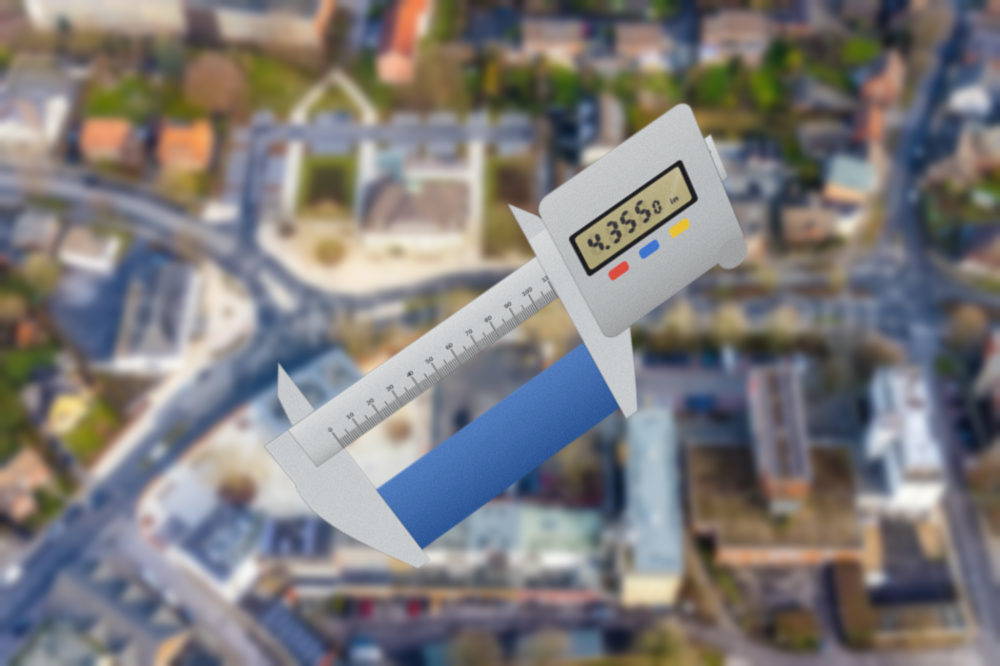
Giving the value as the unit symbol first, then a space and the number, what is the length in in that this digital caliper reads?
in 4.3550
